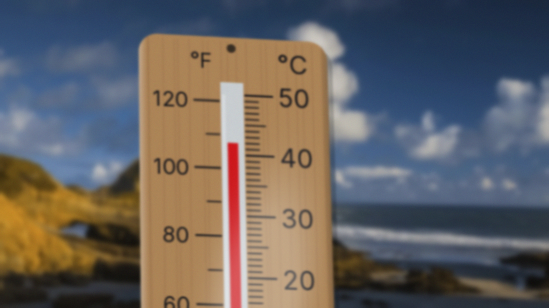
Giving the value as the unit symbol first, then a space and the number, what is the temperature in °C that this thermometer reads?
°C 42
